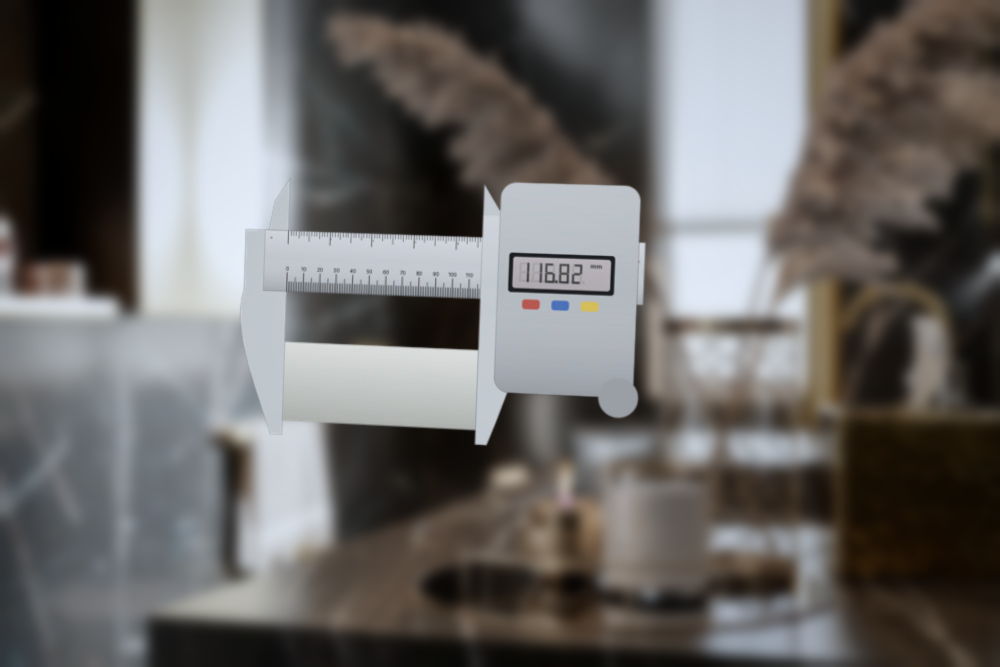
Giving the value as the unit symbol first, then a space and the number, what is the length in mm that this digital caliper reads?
mm 116.82
